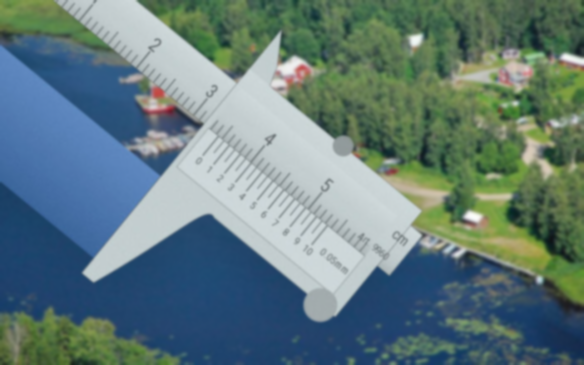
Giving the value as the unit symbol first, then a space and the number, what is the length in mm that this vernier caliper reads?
mm 34.4
